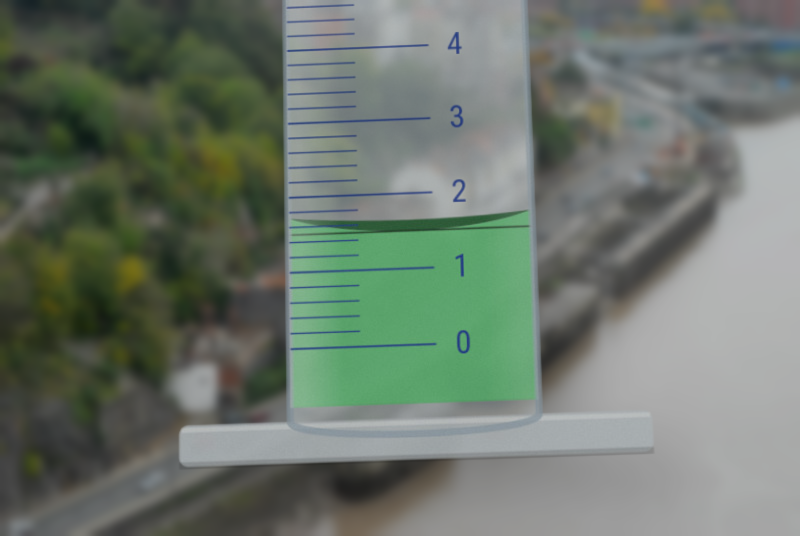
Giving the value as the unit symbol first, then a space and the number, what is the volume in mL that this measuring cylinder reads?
mL 1.5
